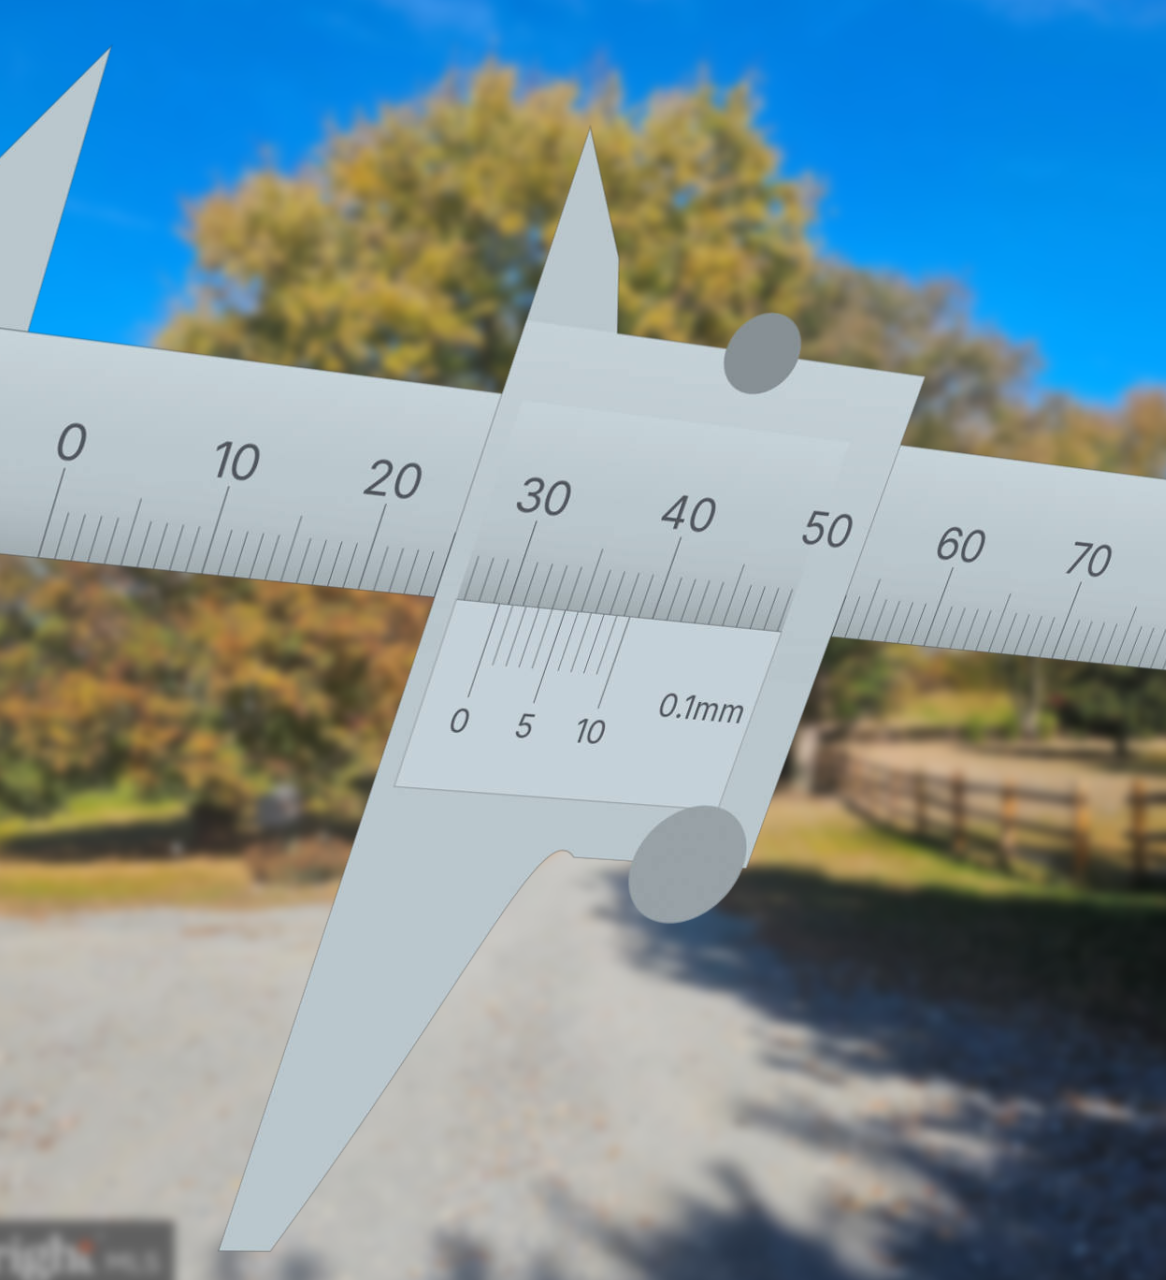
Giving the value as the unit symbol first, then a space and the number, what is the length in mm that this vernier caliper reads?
mm 29.4
